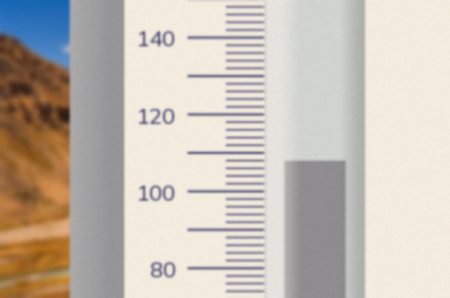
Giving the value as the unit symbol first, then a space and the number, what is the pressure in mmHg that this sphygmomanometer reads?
mmHg 108
